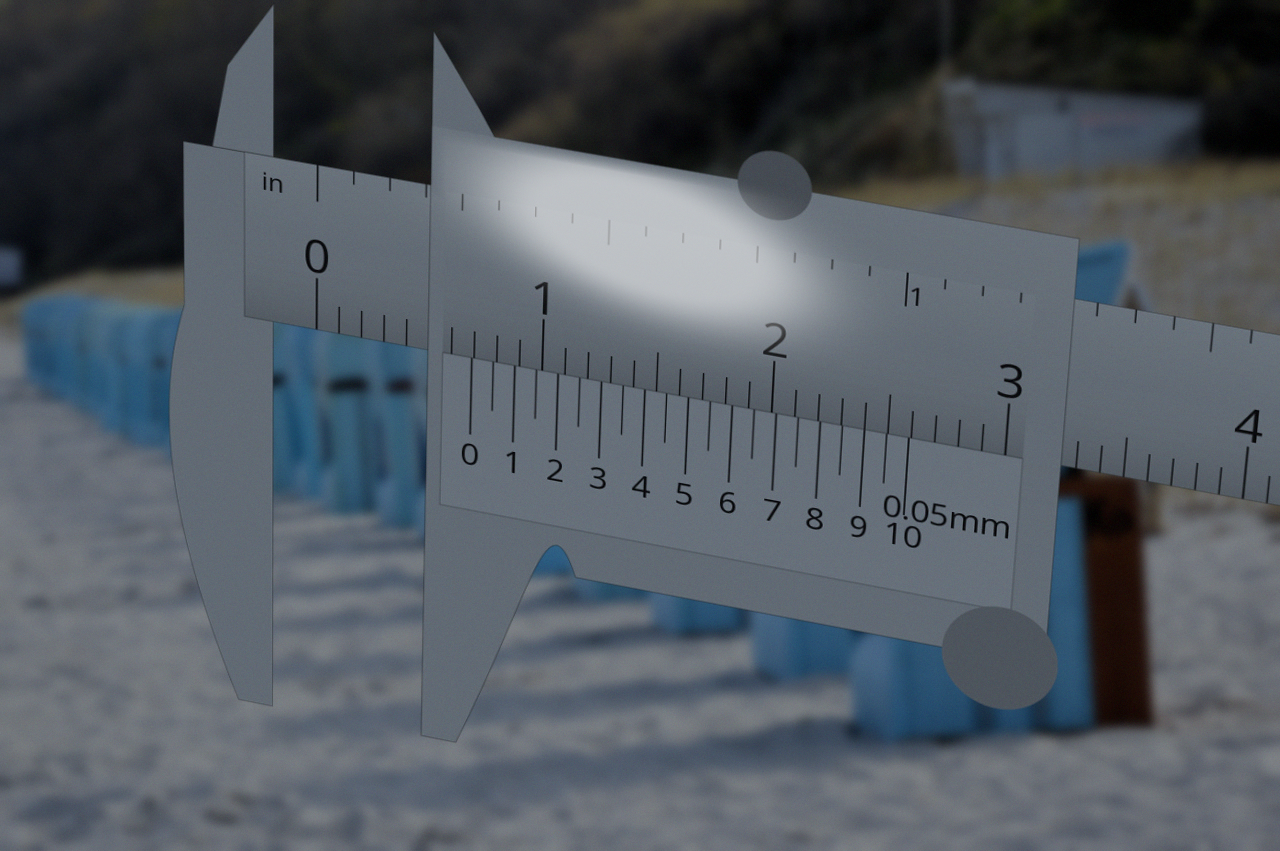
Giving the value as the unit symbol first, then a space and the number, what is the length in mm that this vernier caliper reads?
mm 6.90
